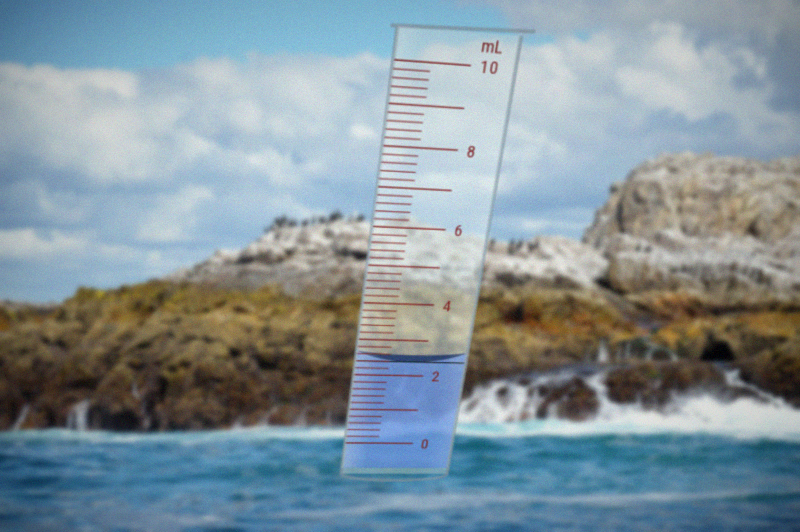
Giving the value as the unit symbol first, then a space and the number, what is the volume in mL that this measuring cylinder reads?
mL 2.4
